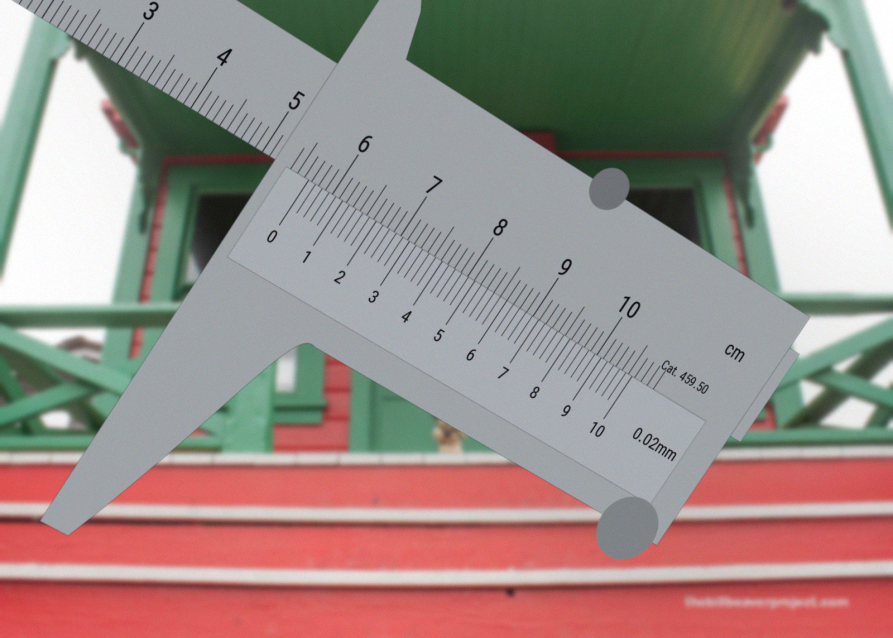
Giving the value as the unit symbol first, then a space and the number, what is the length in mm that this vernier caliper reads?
mm 56.6
